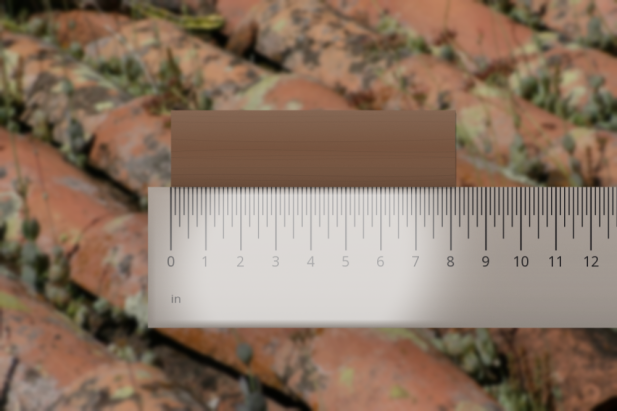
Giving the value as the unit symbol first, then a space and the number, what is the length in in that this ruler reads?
in 8.125
